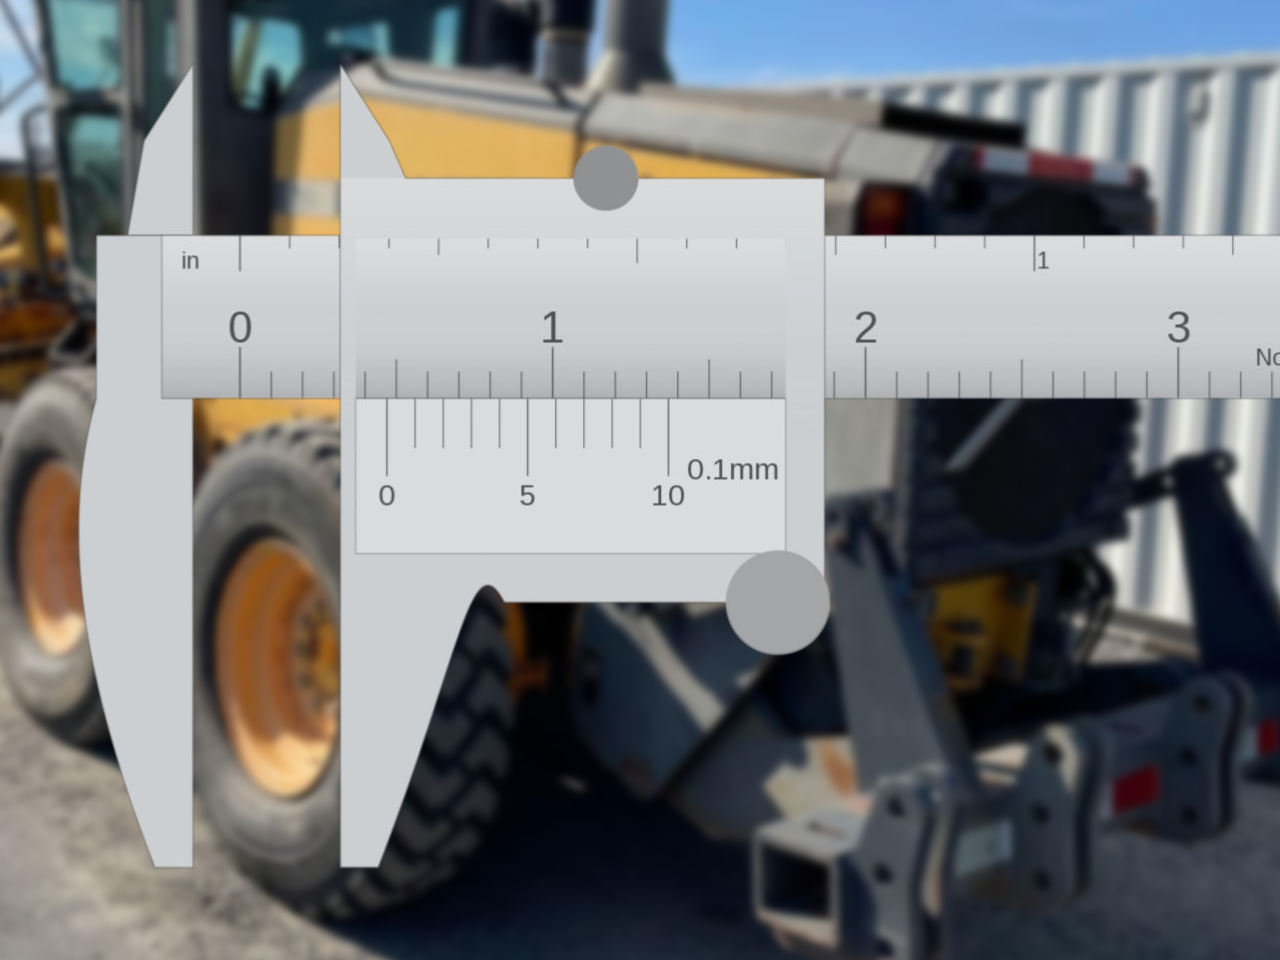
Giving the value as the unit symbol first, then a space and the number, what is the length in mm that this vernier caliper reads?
mm 4.7
